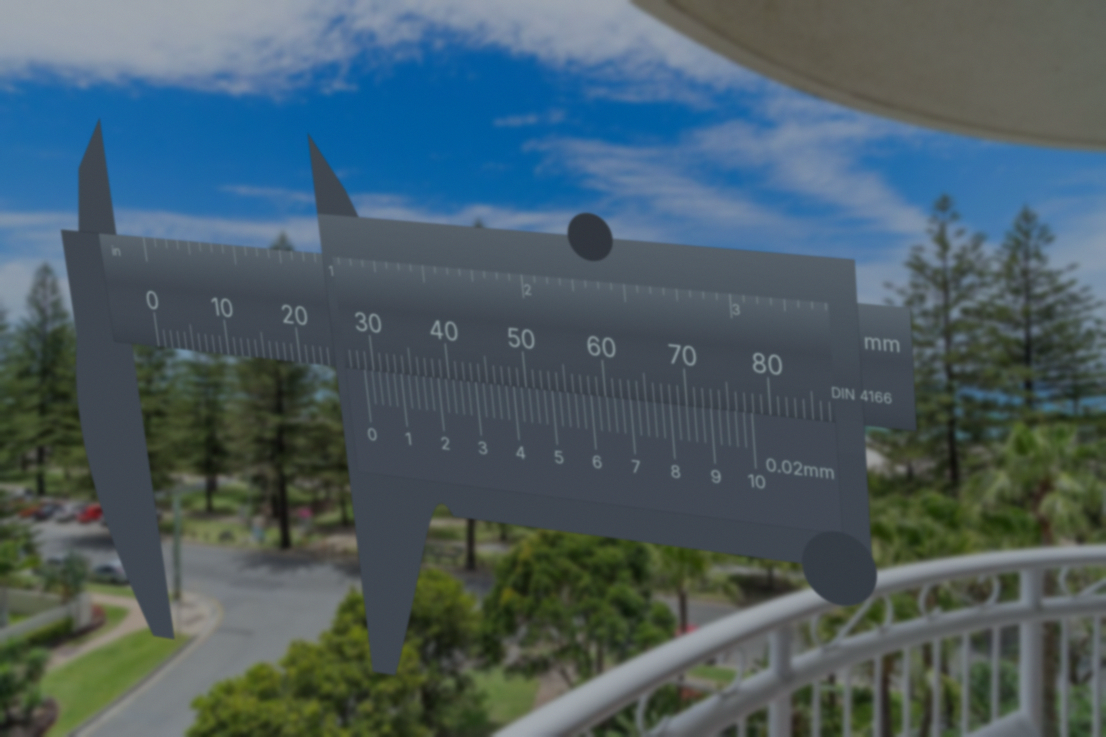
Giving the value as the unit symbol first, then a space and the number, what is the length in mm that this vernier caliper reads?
mm 28.8
